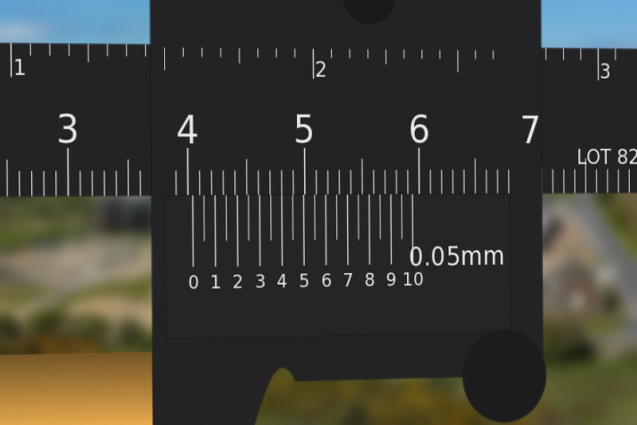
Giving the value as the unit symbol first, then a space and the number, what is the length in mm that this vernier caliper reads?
mm 40.4
